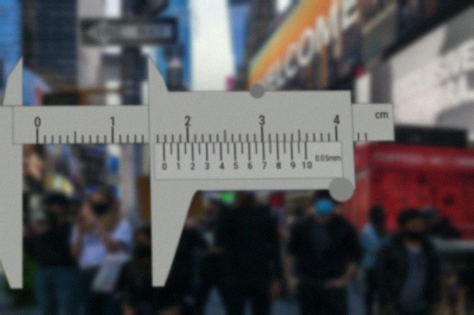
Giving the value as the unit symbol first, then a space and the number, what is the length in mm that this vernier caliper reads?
mm 16.8
